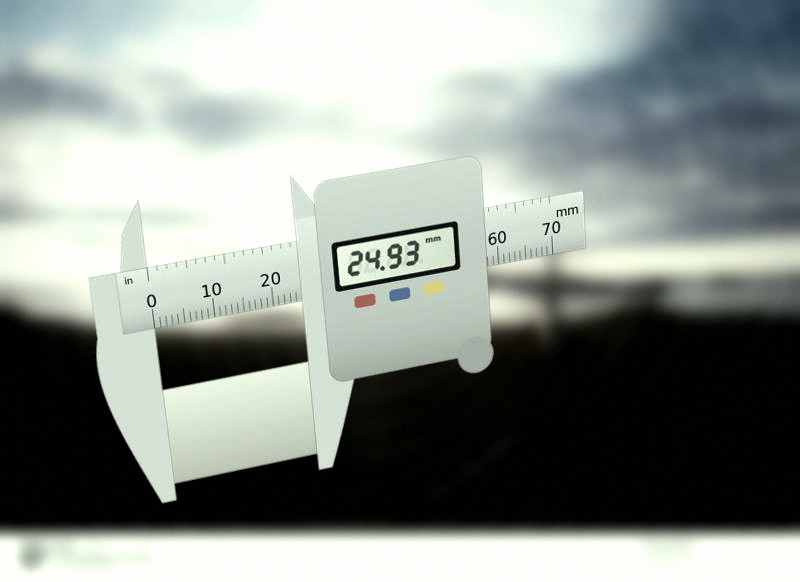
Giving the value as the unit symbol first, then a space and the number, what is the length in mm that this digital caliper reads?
mm 24.93
